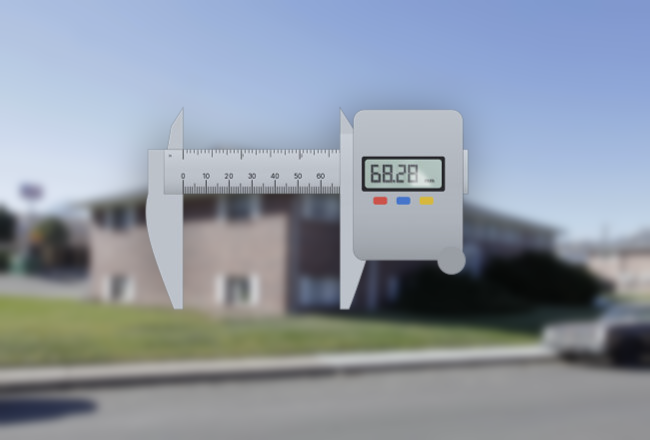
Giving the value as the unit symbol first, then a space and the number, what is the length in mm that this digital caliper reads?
mm 68.28
